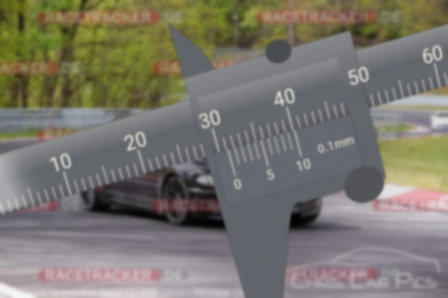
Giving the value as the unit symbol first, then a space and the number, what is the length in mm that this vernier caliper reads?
mm 31.2
